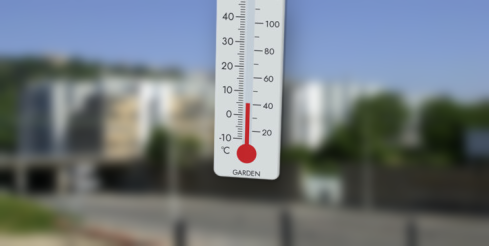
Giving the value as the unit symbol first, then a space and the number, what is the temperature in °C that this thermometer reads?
°C 5
